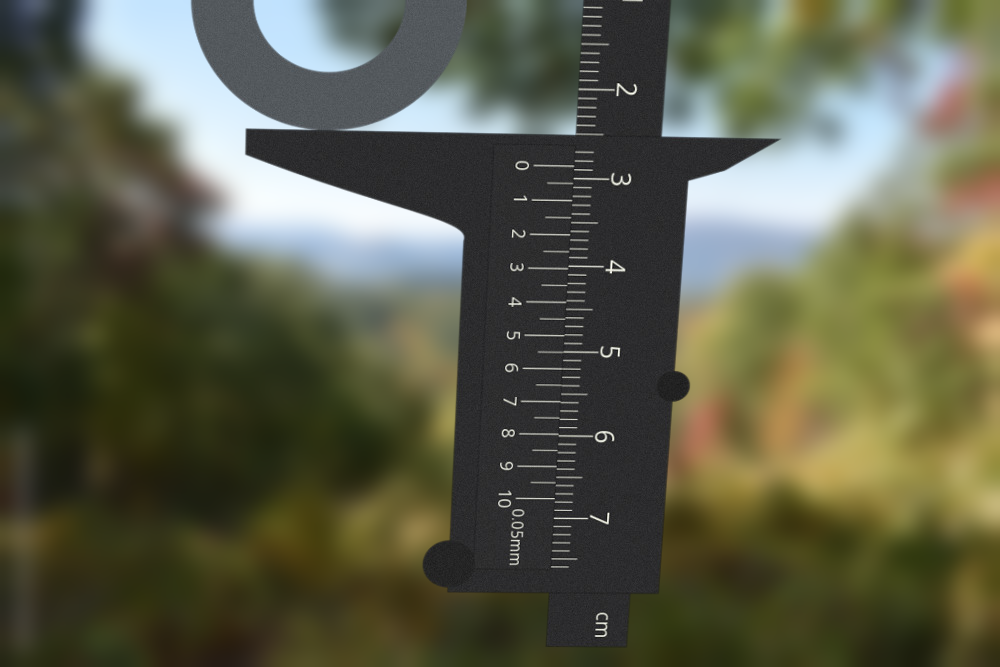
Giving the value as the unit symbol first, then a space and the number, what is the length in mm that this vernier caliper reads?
mm 28.6
